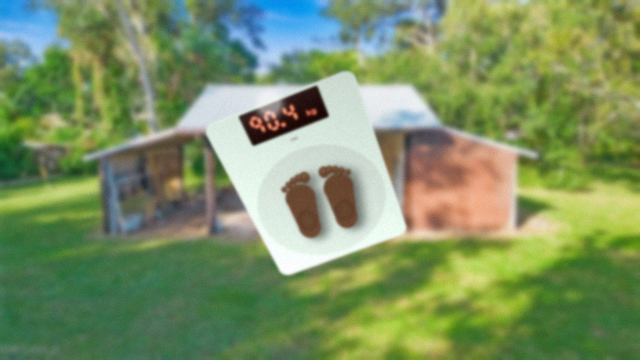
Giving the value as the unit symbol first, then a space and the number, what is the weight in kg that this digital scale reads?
kg 90.4
